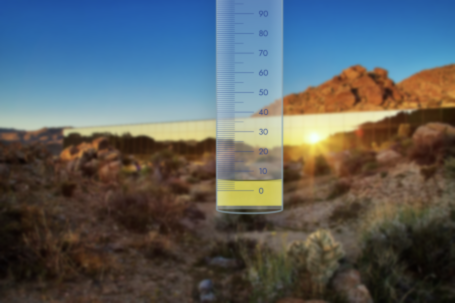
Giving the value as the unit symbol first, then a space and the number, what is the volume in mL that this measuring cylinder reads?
mL 5
